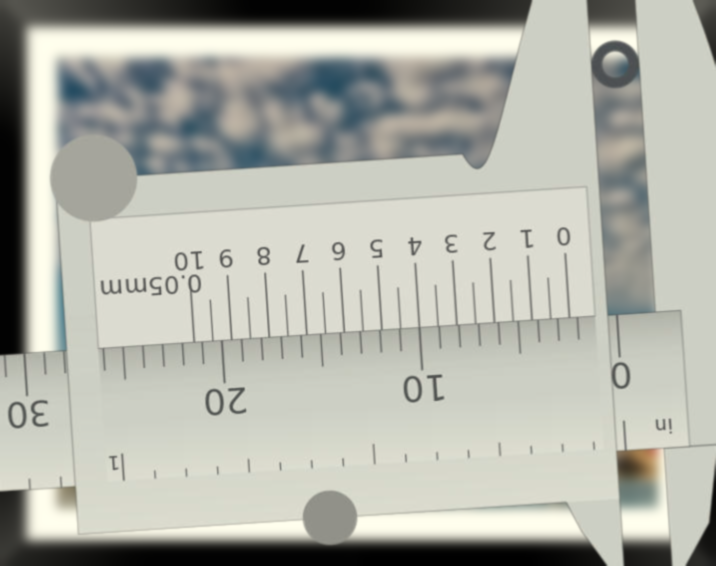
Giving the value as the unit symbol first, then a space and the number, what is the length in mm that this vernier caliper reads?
mm 2.4
